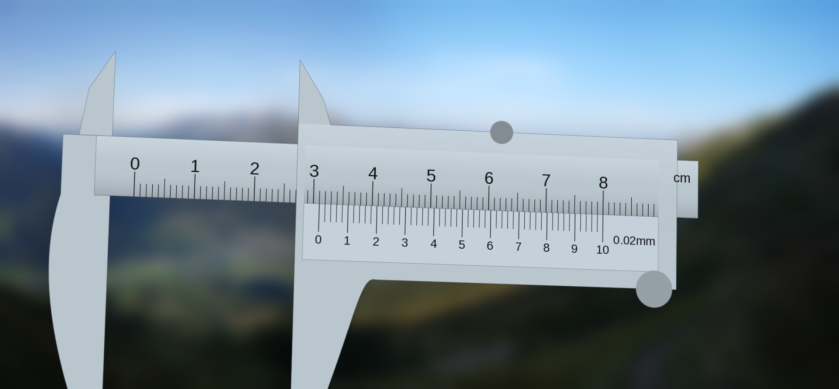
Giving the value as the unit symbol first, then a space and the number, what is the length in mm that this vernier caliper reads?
mm 31.0
